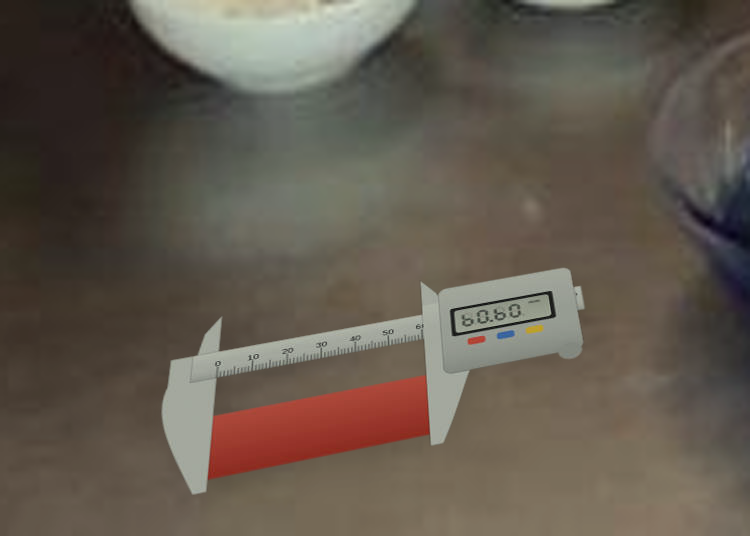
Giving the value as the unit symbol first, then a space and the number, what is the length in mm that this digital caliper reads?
mm 60.60
